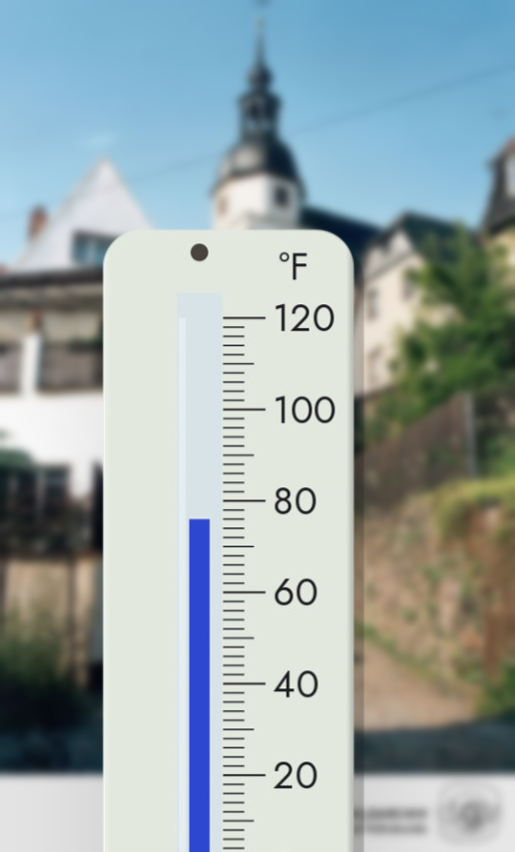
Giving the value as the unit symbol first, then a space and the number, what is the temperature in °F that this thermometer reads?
°F 76
